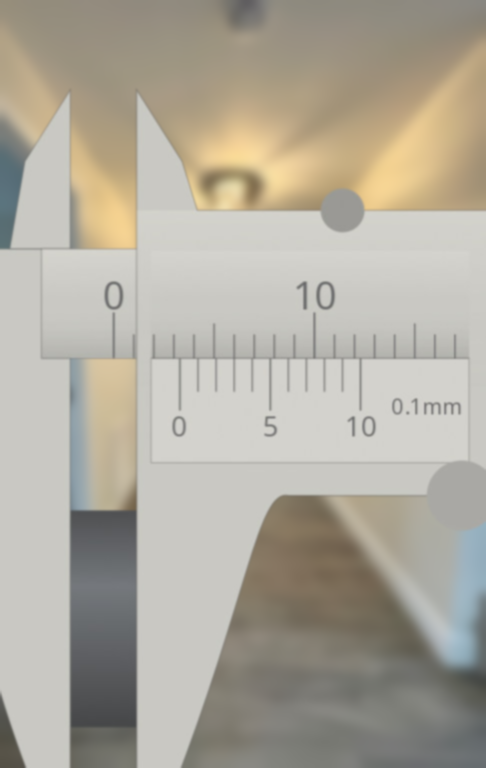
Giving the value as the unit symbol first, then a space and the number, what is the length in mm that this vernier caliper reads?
mm 3.3
